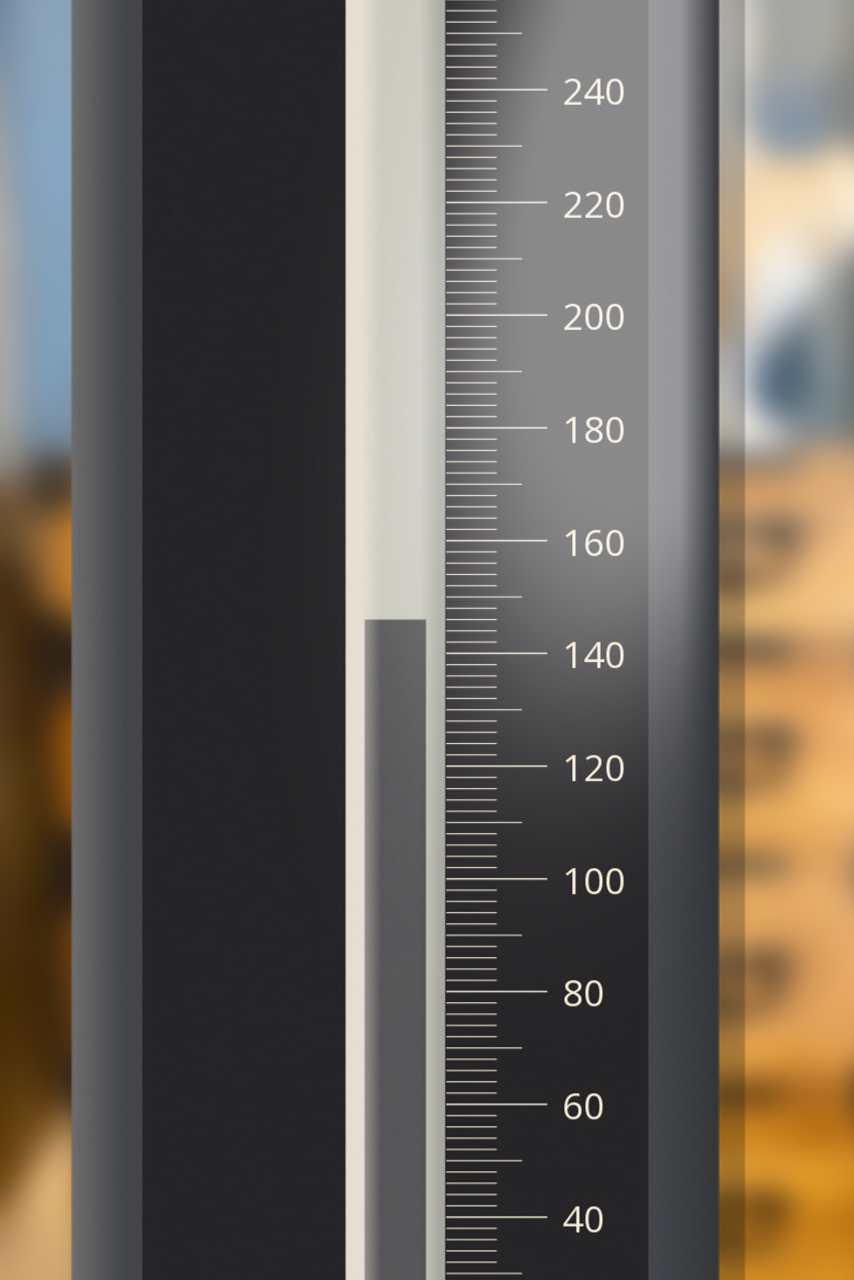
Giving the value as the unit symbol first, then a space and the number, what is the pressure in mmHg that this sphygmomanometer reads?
mmHg 146
